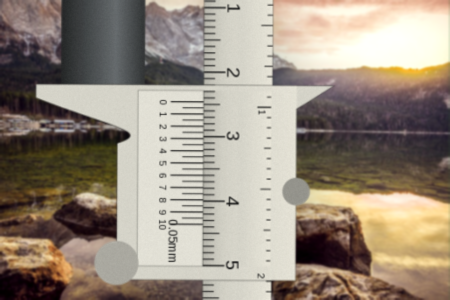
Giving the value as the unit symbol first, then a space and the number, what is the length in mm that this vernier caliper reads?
mm 24.6
